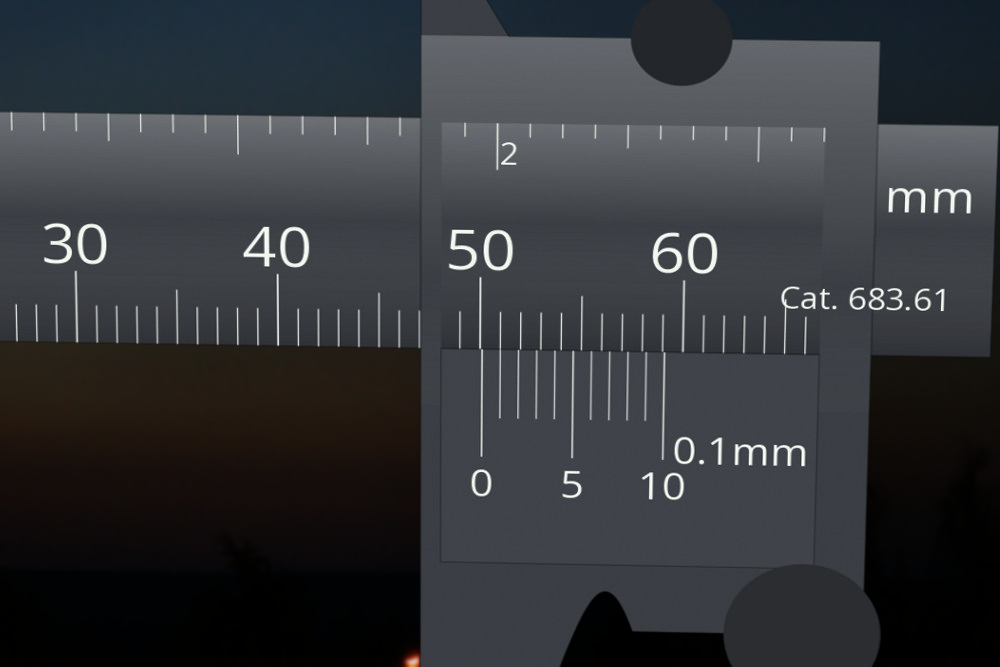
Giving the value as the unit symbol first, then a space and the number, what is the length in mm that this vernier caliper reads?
mm 50.1
